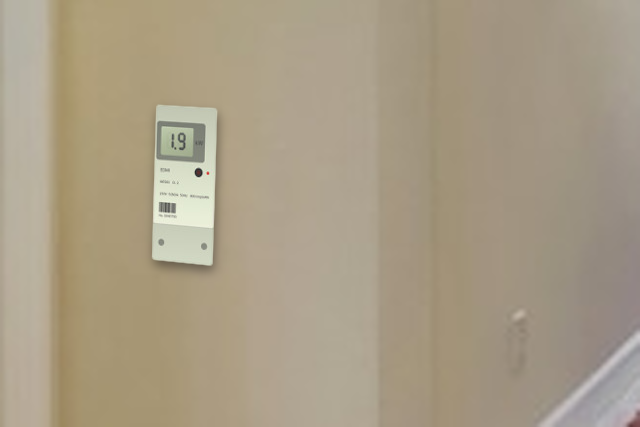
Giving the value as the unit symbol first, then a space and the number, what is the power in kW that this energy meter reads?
kW 1.9
